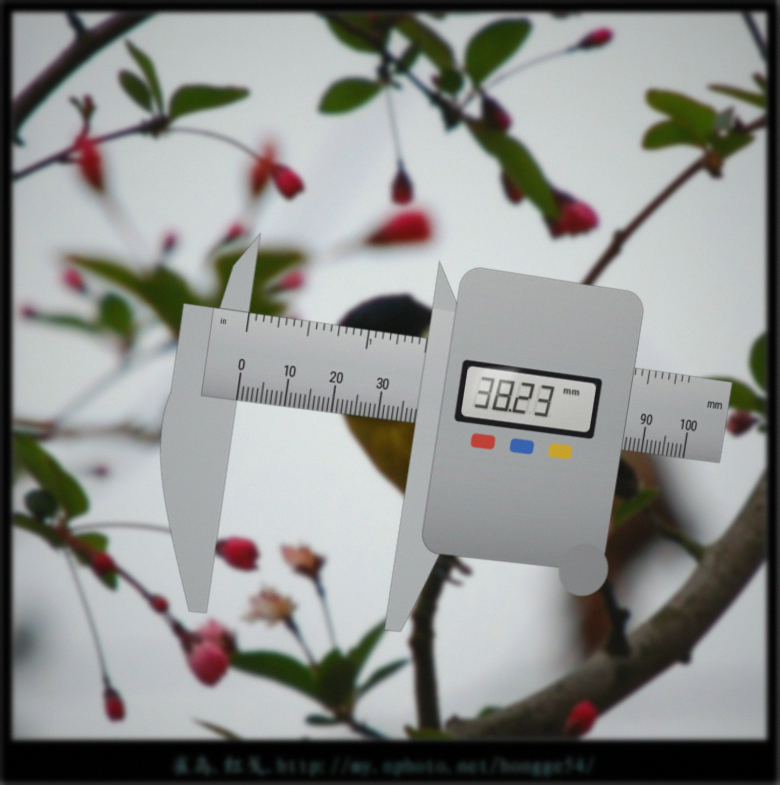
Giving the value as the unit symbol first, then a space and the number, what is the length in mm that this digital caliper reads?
mm 38.23
